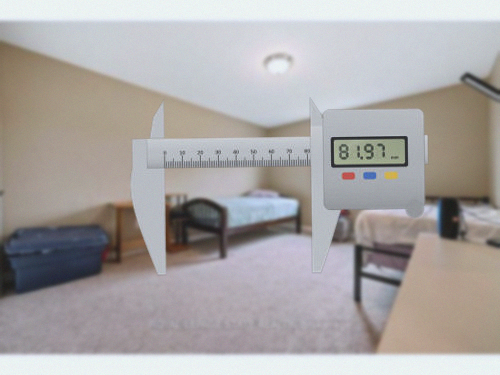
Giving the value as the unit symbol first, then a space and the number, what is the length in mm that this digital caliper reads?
mm 81.97
